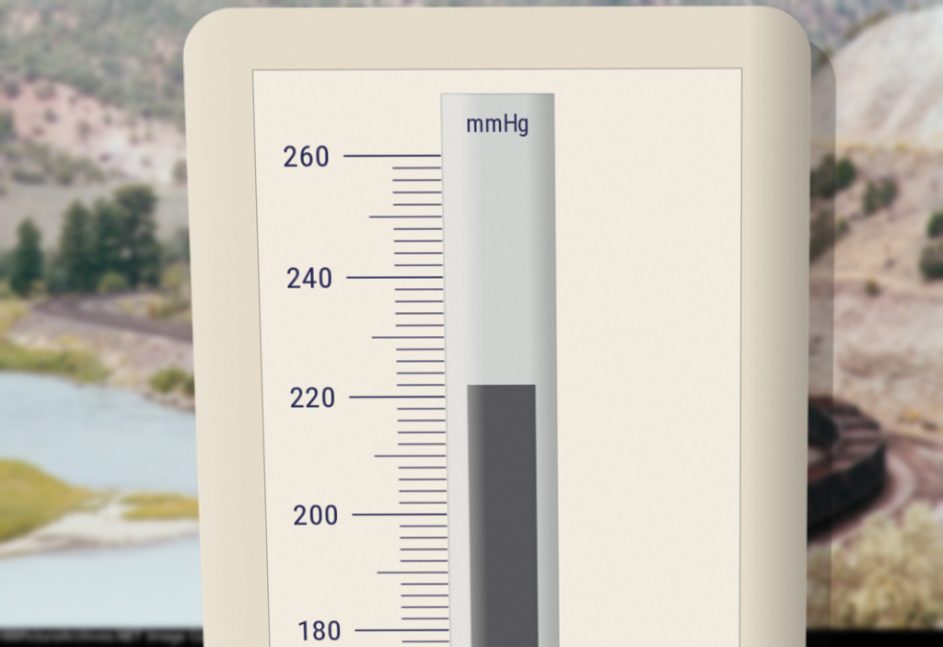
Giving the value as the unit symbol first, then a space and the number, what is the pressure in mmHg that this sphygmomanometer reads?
mmHg 222
